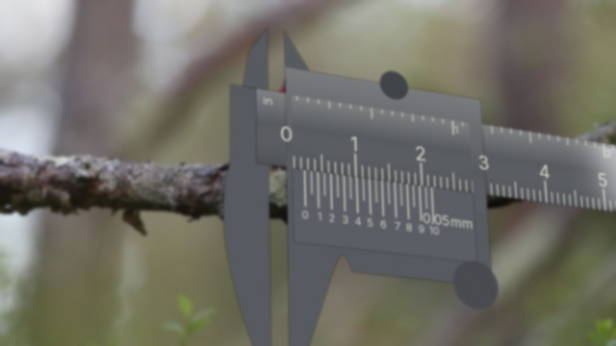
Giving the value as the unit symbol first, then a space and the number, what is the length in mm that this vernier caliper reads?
mm 2.5
